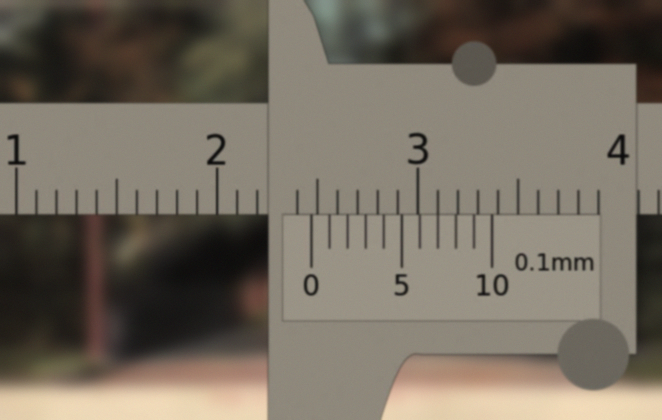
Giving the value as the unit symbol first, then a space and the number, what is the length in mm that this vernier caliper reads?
mm 24.7
